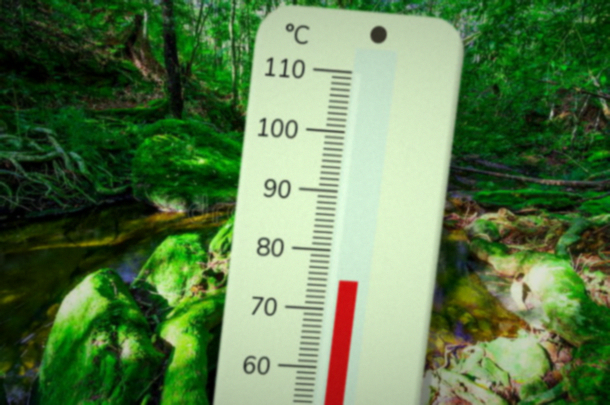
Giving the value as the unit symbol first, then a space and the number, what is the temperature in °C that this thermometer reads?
°C 75
